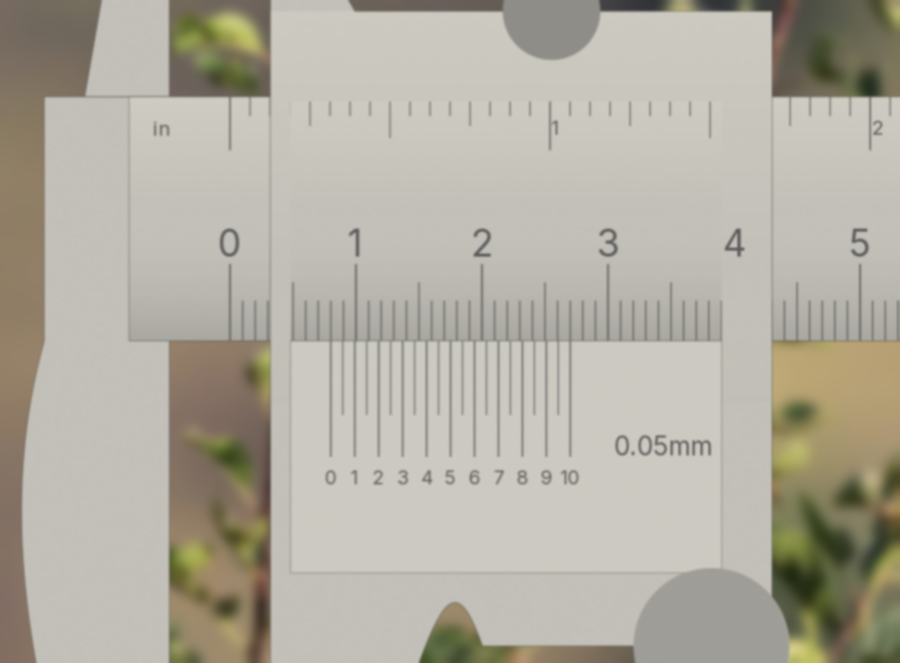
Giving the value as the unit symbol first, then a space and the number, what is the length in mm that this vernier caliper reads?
mm 8.0
